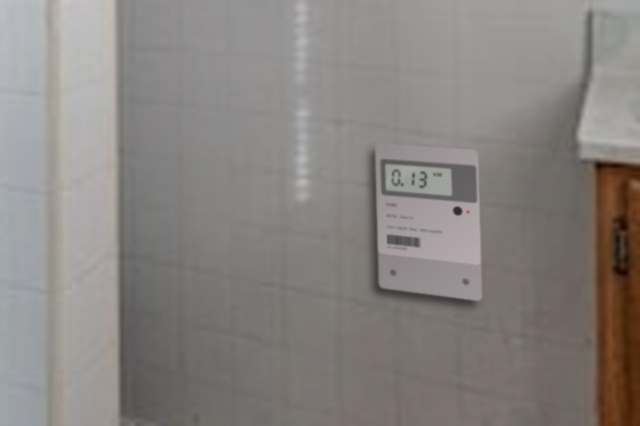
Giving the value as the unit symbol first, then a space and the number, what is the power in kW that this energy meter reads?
kW 0.13
